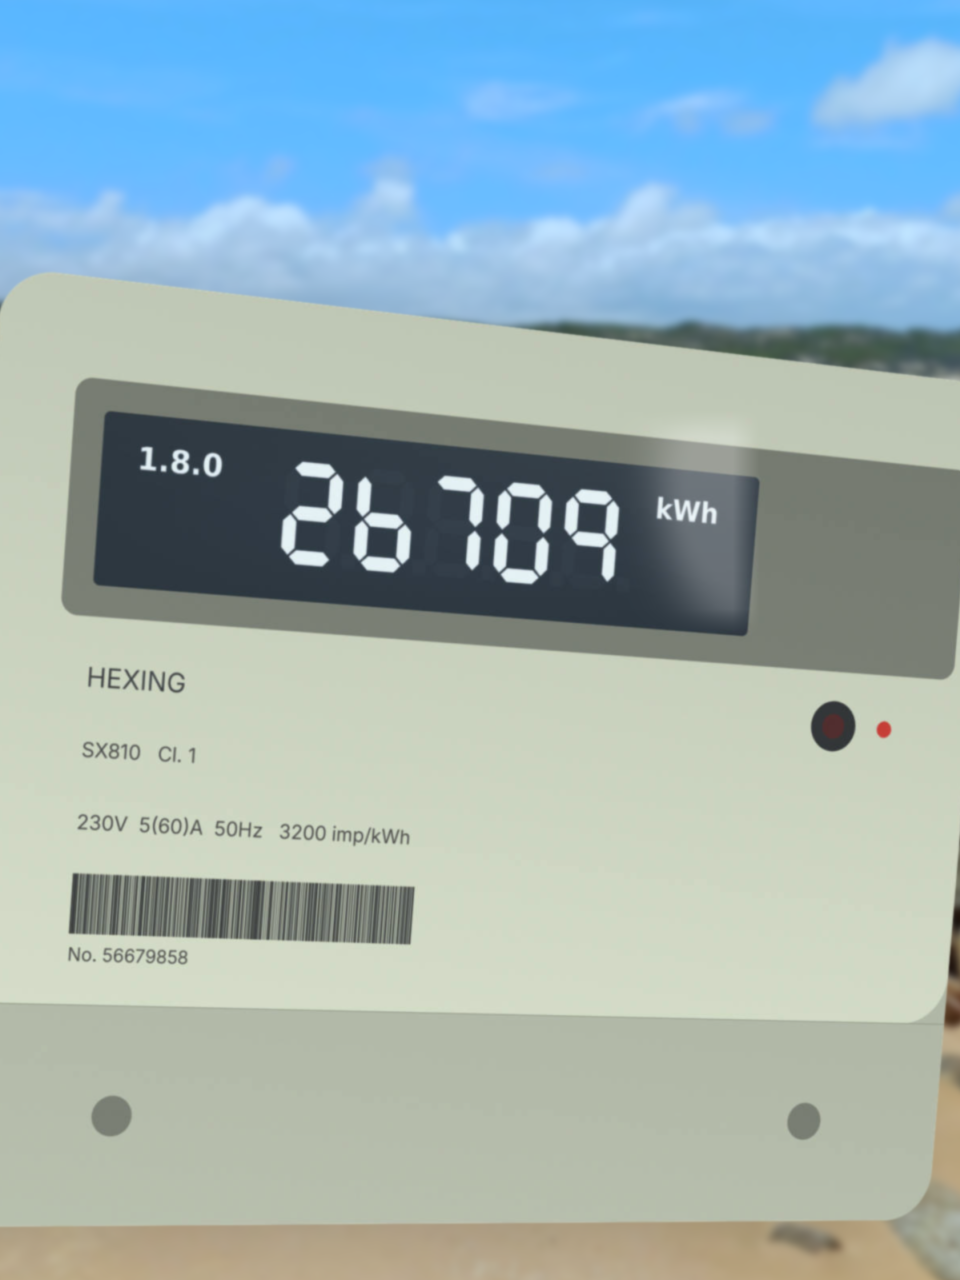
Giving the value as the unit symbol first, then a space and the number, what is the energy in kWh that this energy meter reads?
kWh 26709
